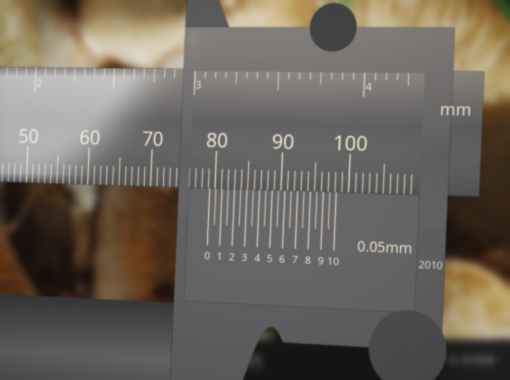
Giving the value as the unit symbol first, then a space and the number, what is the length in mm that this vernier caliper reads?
mm 79.2
